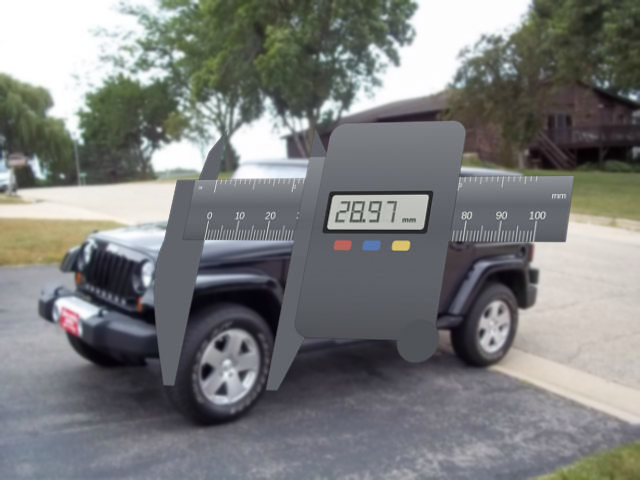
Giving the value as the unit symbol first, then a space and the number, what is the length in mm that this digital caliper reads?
mm 28.97
